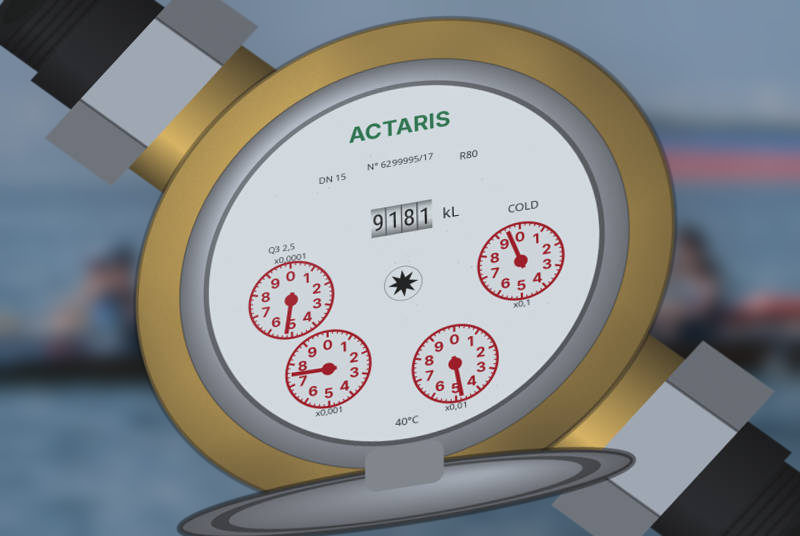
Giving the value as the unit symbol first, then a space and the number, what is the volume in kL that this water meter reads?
kL 9180.9475
